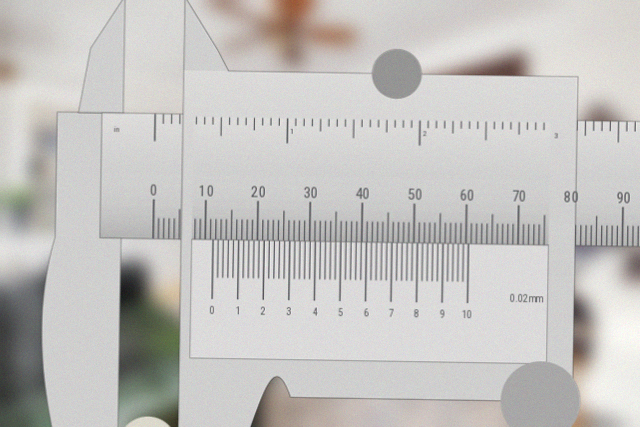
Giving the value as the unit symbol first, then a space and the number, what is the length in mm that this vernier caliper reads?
mm 11.5
